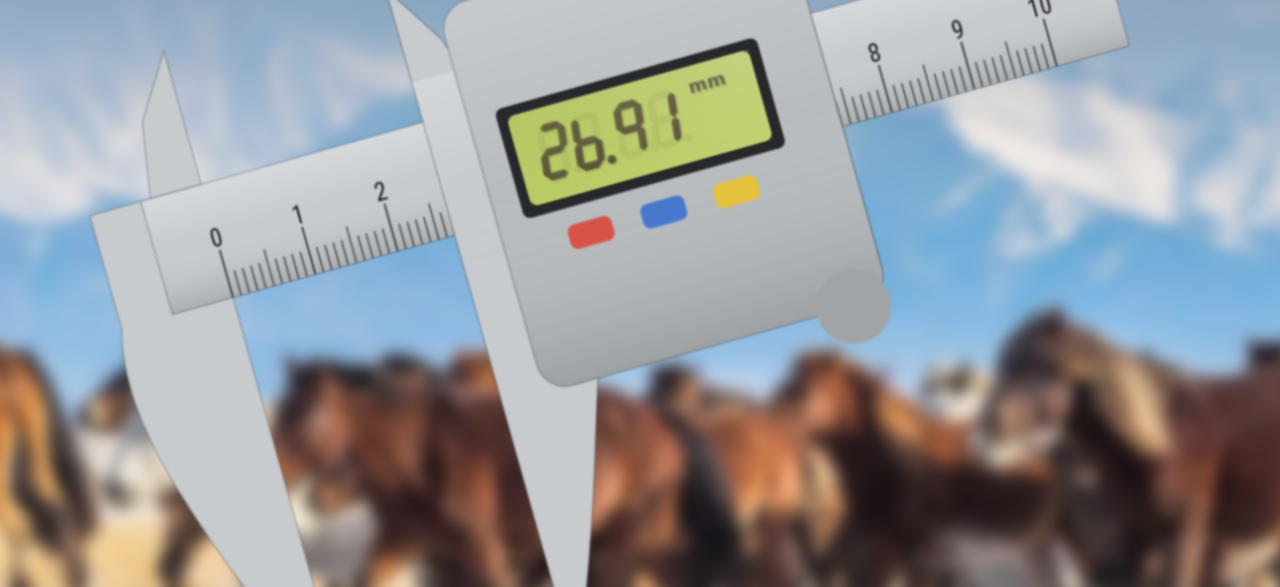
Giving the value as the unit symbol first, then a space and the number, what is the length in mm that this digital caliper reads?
mm 26.91
